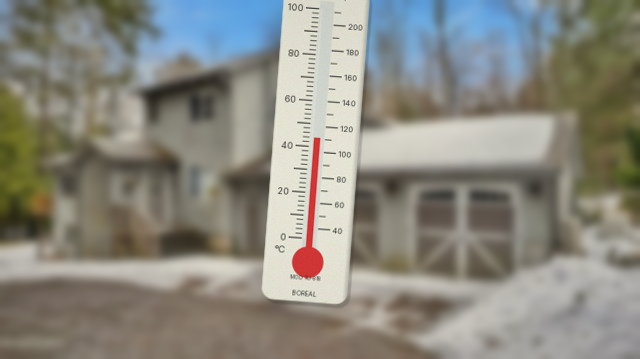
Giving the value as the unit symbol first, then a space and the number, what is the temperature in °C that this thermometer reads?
°C 44
